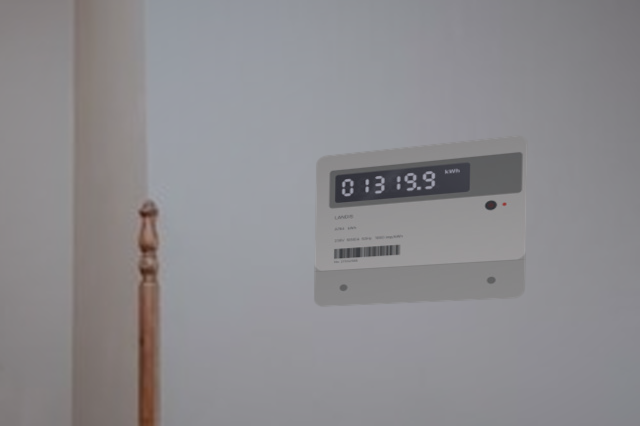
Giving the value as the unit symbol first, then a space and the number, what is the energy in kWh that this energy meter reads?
kWh 1319.9
